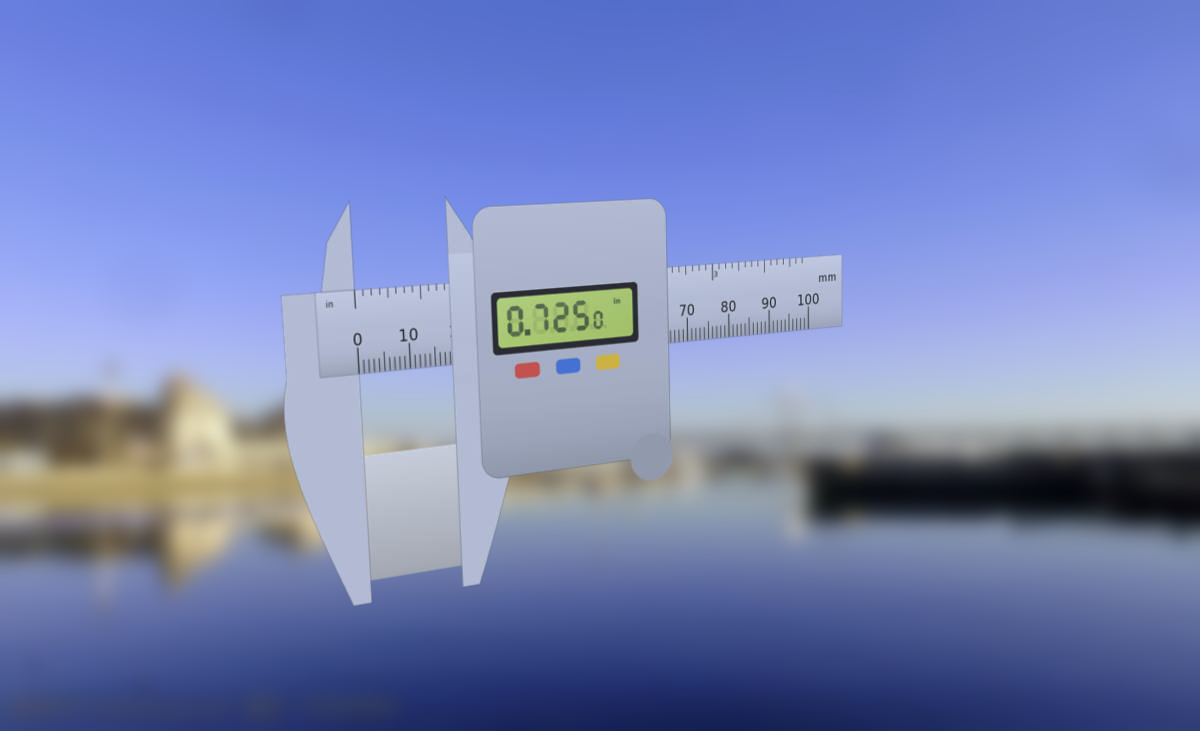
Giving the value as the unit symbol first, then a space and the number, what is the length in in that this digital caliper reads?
in 0.7250
